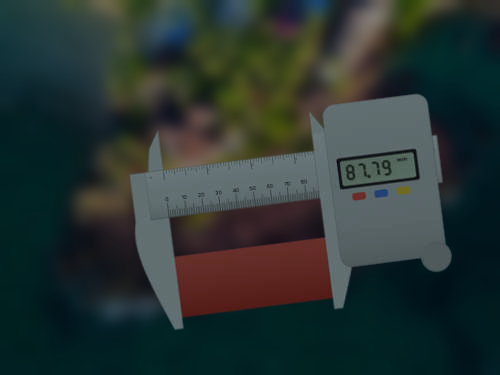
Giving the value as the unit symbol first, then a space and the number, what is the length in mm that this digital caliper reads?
mm 87.79
